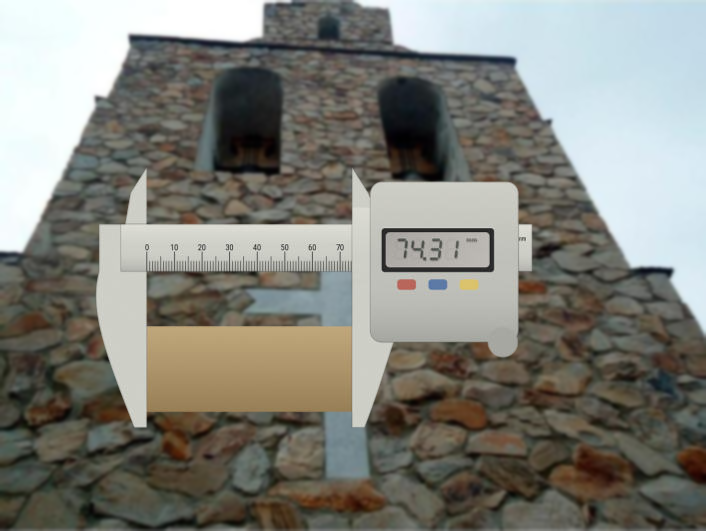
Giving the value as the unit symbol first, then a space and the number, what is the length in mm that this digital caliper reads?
mm 74.31
